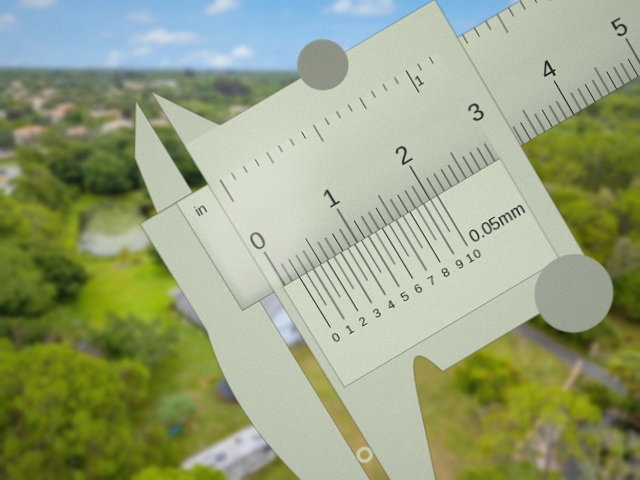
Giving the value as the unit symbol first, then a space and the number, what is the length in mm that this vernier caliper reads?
mm 2.0
